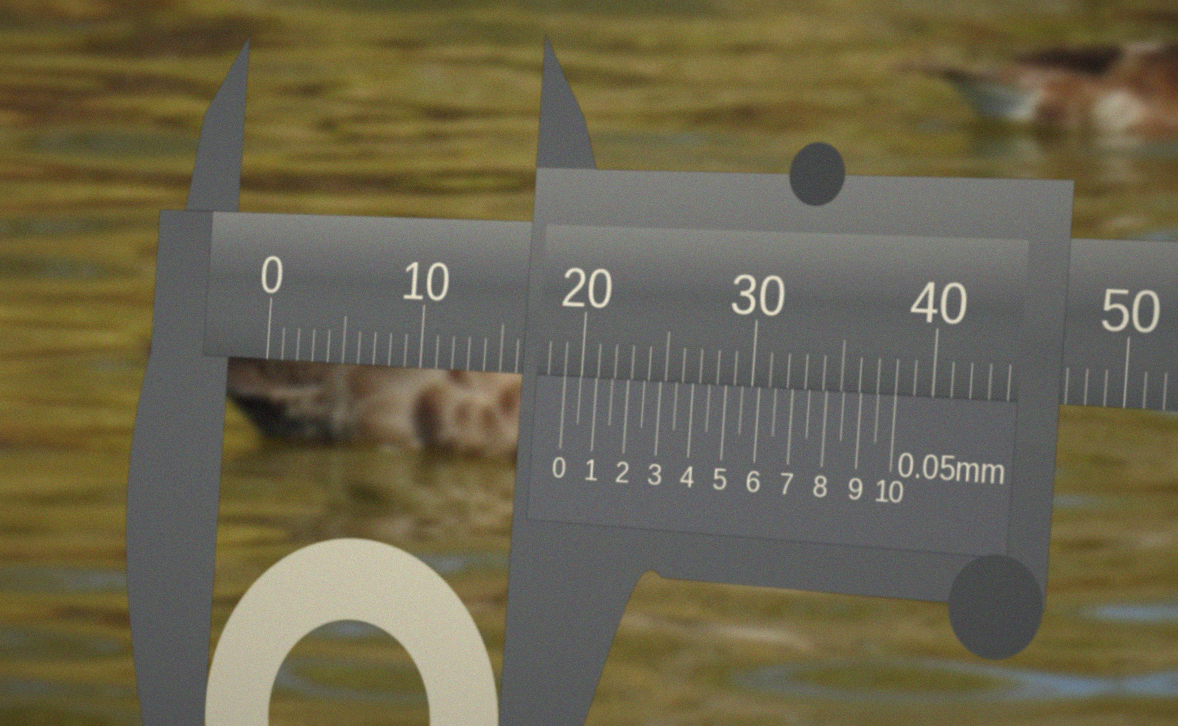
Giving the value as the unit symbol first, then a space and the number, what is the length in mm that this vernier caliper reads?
mm 19.0
